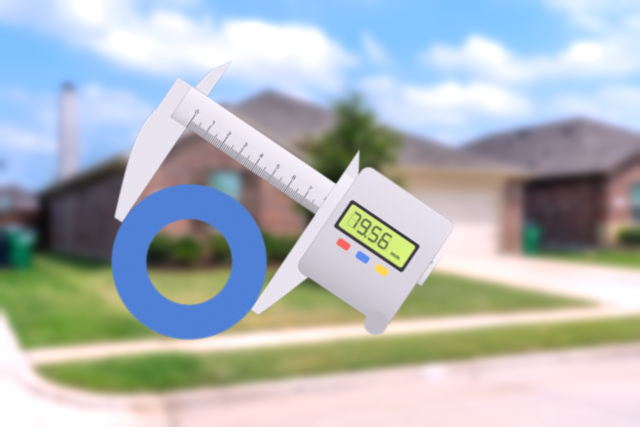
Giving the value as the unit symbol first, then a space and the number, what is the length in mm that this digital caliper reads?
mm 79.56
